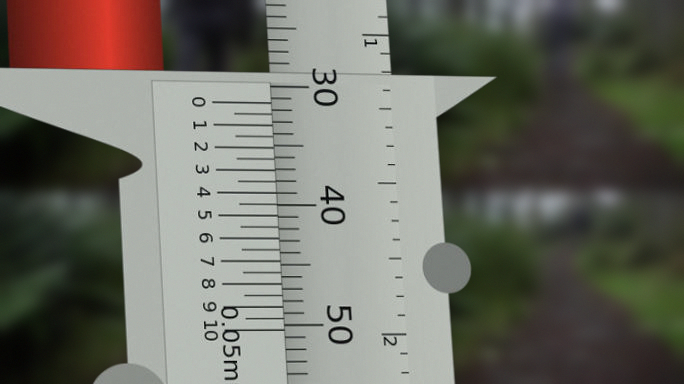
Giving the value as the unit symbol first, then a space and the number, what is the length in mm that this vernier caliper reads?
mm 31.4
